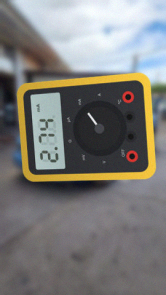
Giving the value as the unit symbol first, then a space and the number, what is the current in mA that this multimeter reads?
mA 2.74
